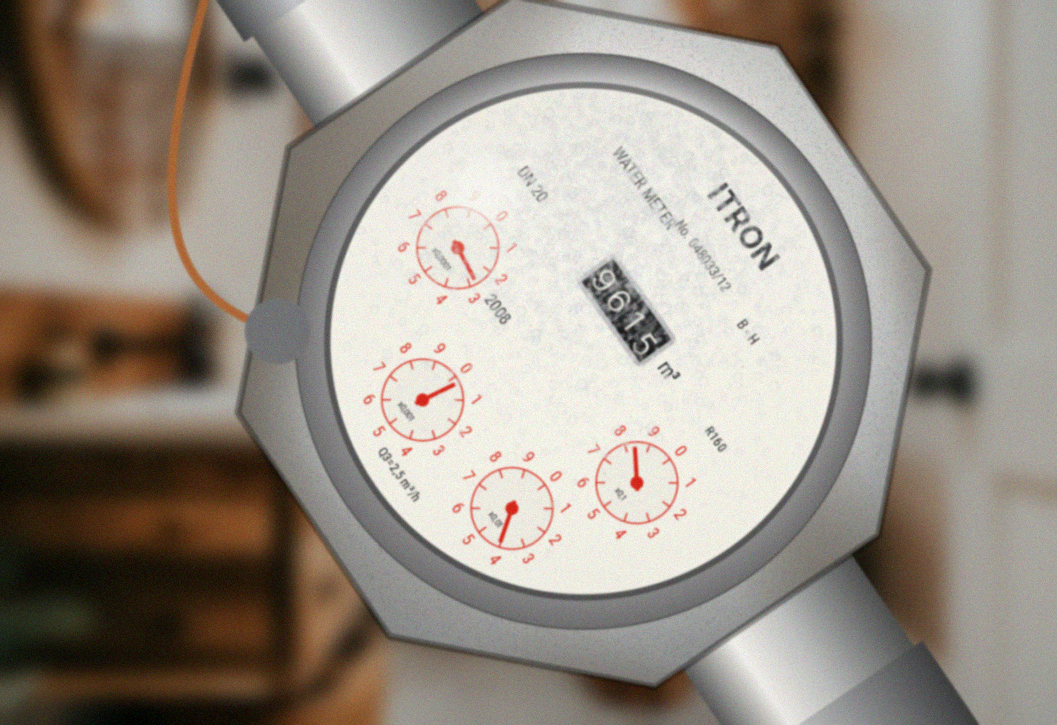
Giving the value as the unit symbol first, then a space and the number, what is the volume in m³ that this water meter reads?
m³ 9614.8402
